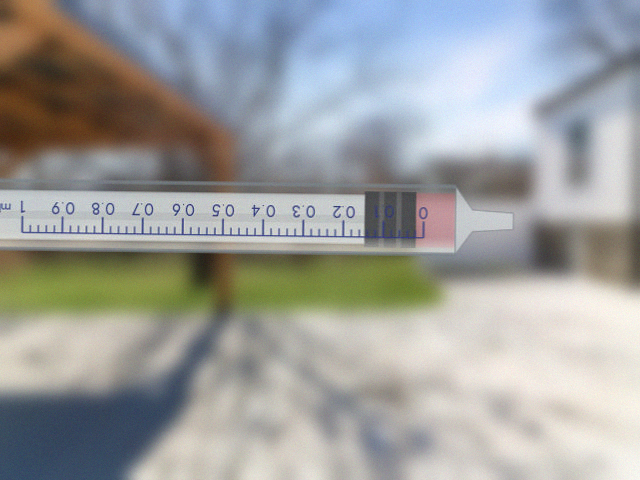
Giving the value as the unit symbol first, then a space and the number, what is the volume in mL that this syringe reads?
mL 0.02
